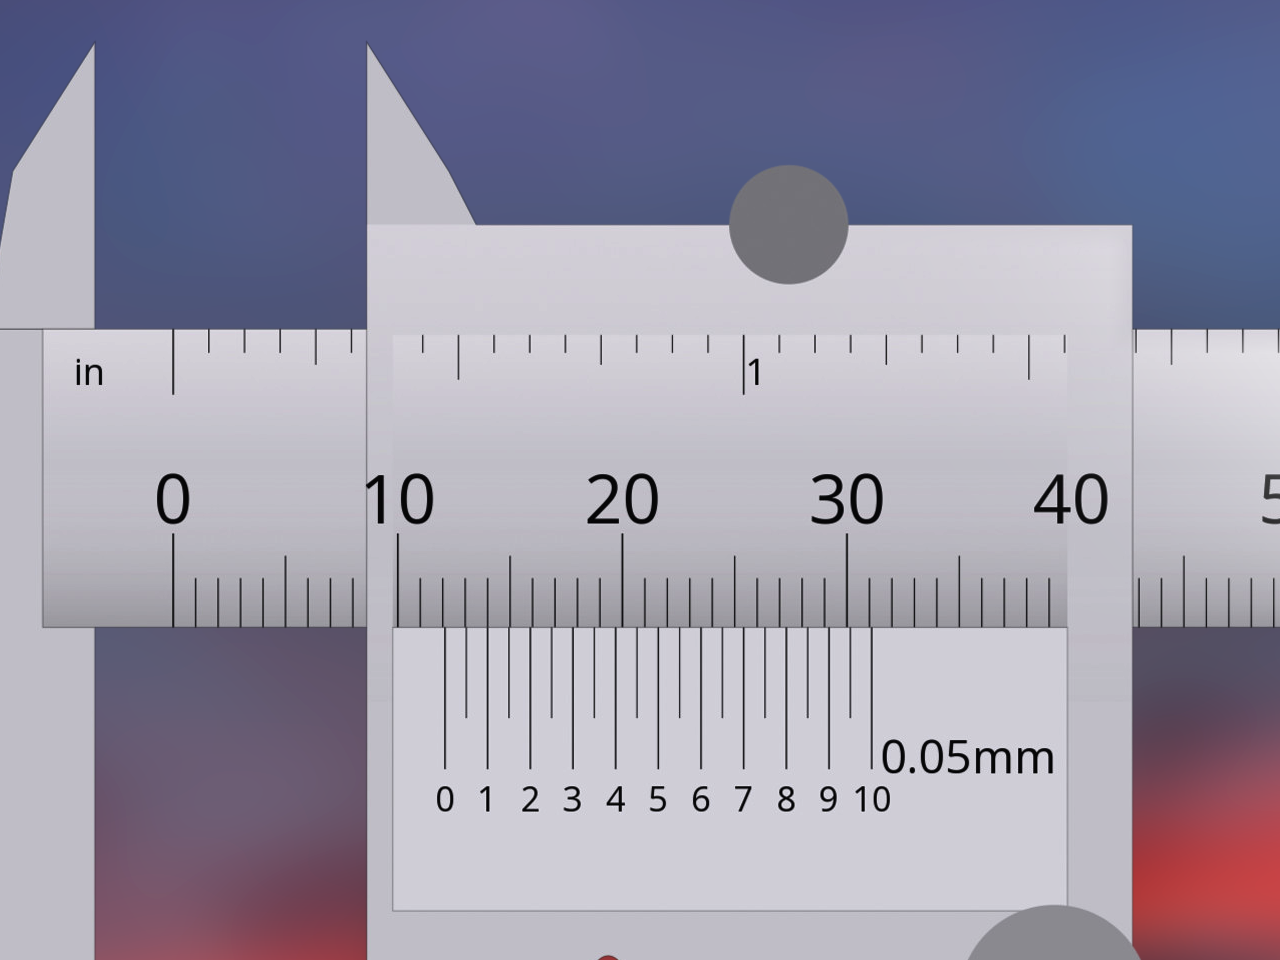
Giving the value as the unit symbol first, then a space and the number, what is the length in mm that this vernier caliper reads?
mm 12.1
